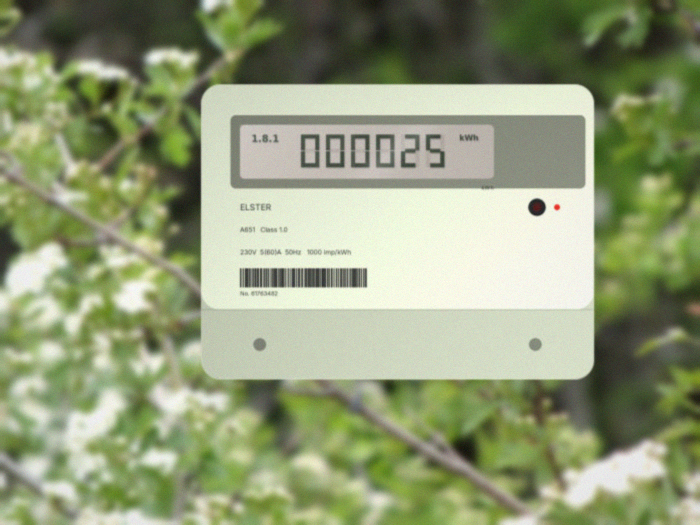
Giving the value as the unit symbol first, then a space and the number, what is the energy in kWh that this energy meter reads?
kWh 25
